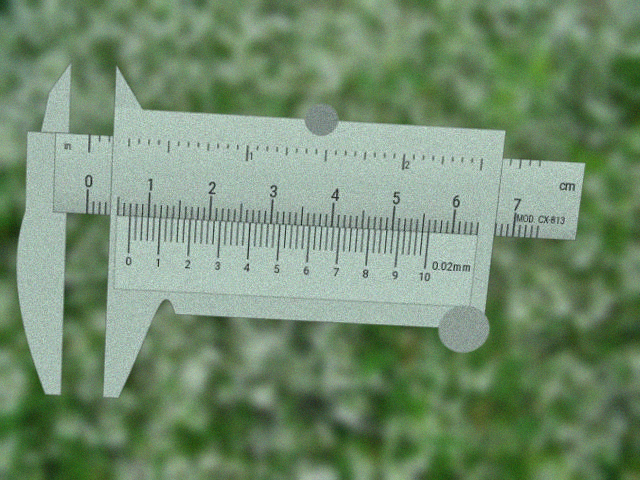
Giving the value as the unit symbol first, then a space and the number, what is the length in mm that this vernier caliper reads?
mm 7.0
